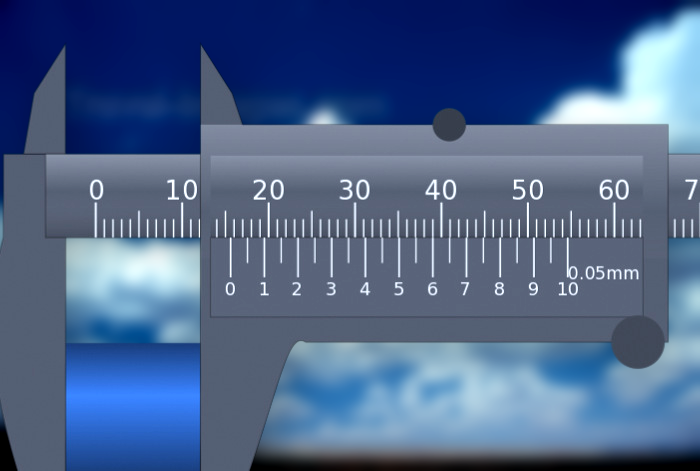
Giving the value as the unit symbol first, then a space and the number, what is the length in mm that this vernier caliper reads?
mm 15.6
